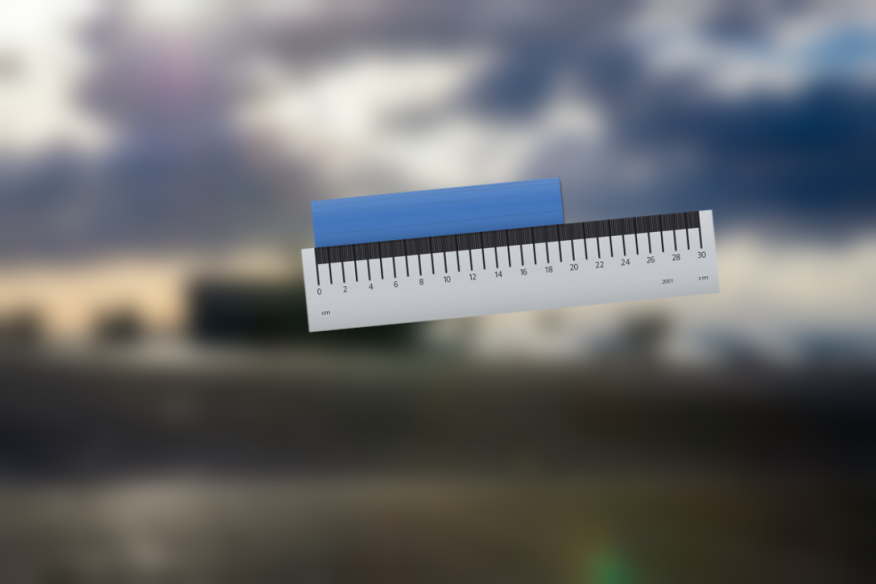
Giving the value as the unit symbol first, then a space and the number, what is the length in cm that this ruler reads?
cm 19.5
